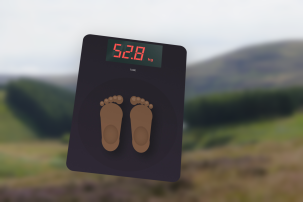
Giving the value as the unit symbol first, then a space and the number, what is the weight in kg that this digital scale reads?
kg 52.8
